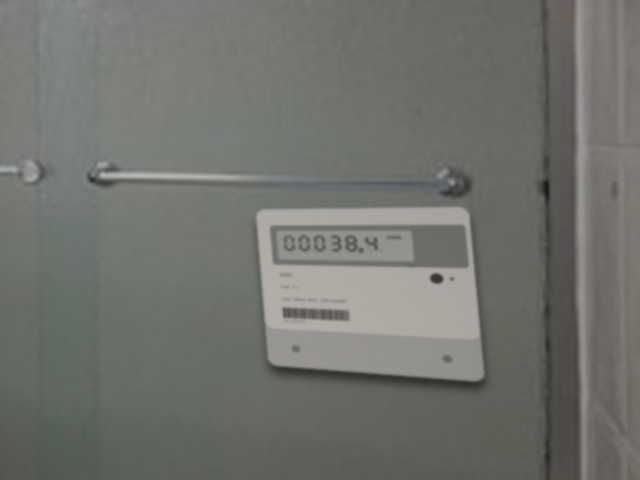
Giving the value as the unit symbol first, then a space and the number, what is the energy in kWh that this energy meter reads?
kWh 38.4
